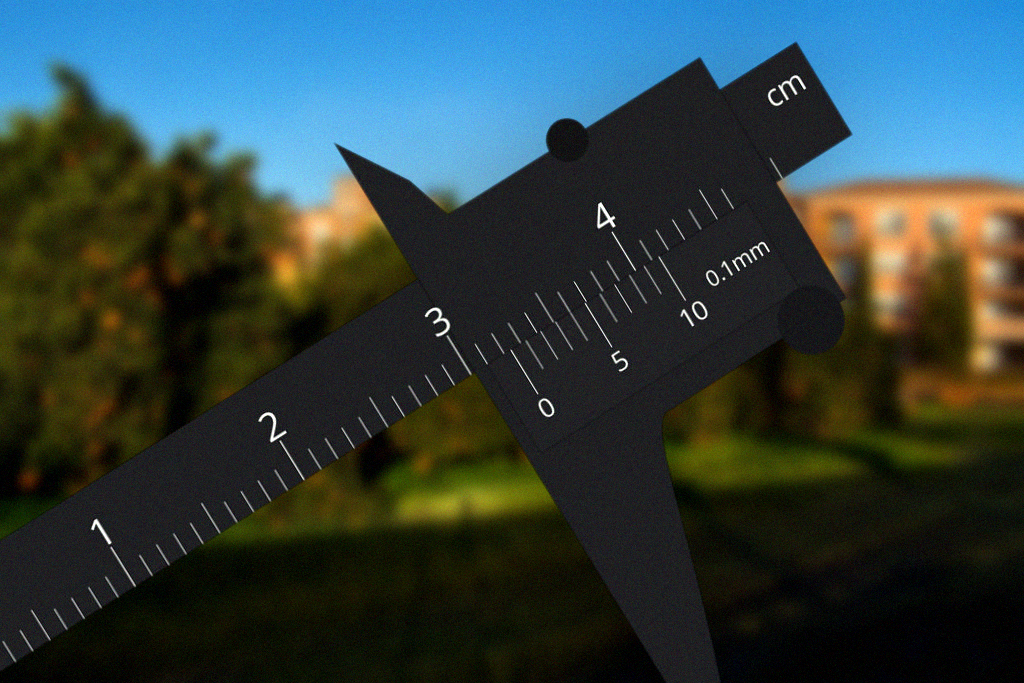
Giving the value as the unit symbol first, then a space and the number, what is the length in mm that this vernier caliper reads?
mm 32.4
